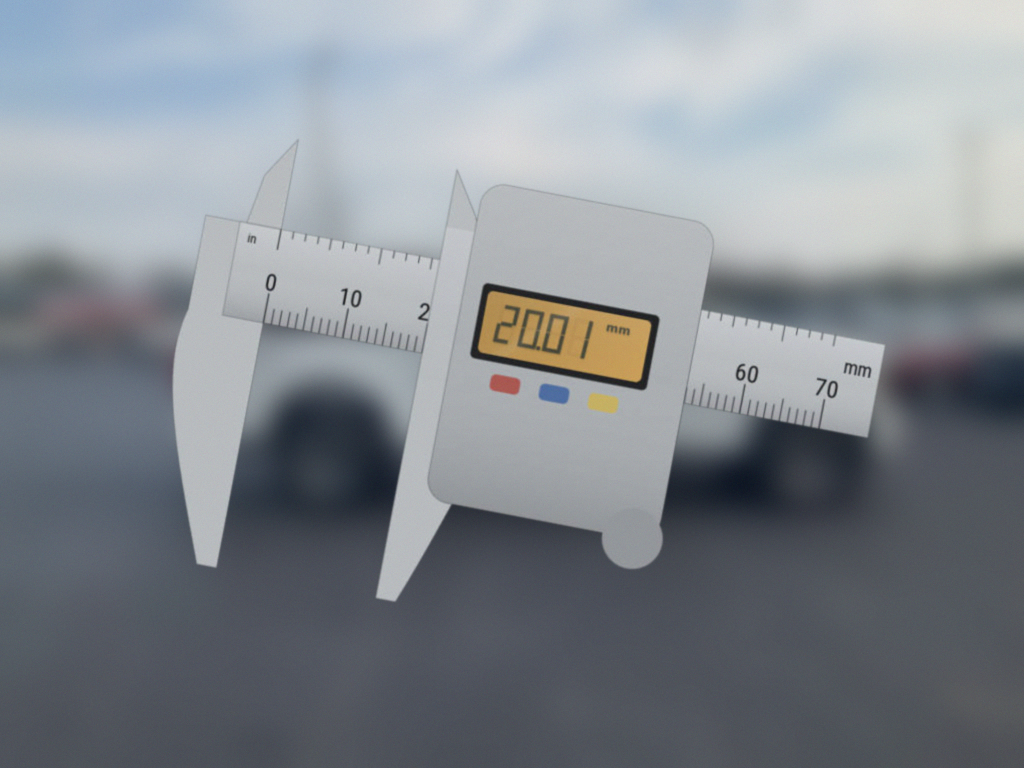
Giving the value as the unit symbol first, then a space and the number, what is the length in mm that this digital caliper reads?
mm 20.01
